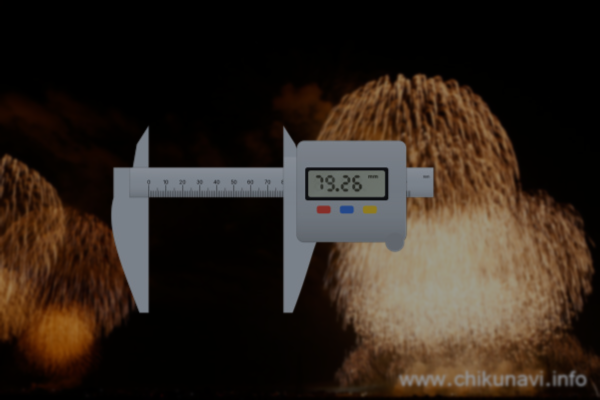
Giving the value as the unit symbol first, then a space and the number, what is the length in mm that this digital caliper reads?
mm 79.26
